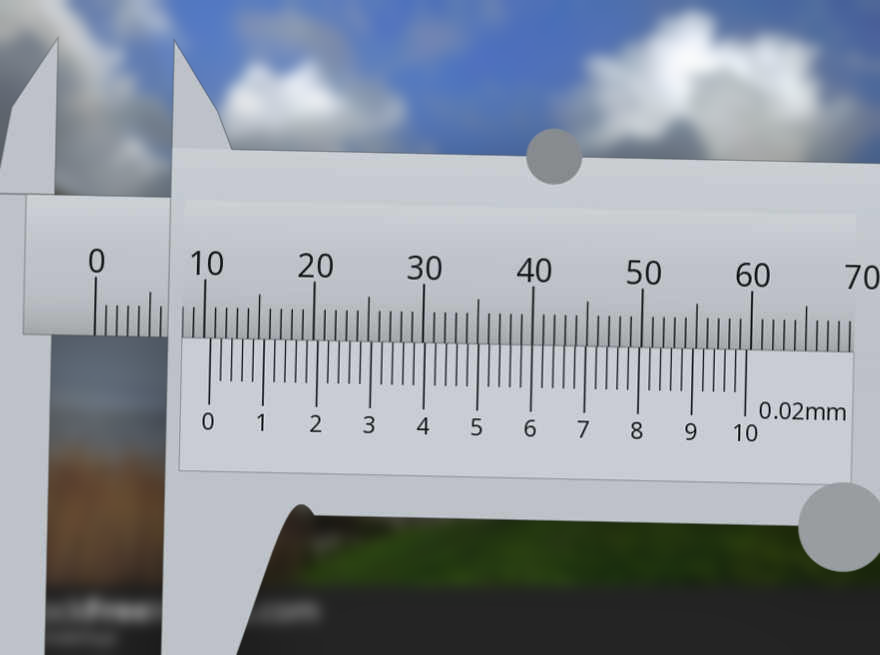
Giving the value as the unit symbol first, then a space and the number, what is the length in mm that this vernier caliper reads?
mm 10.6
